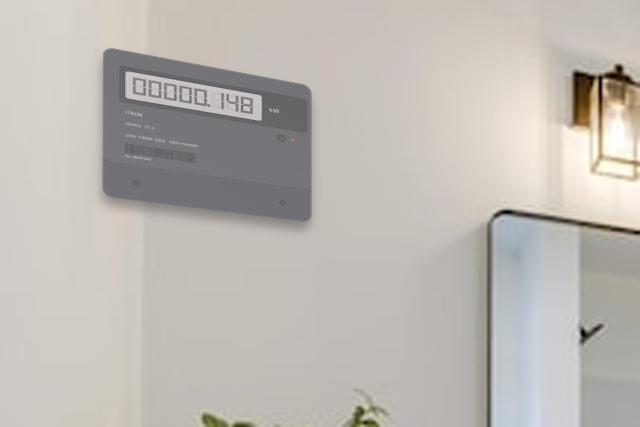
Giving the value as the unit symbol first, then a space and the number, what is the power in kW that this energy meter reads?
kW 0.148
